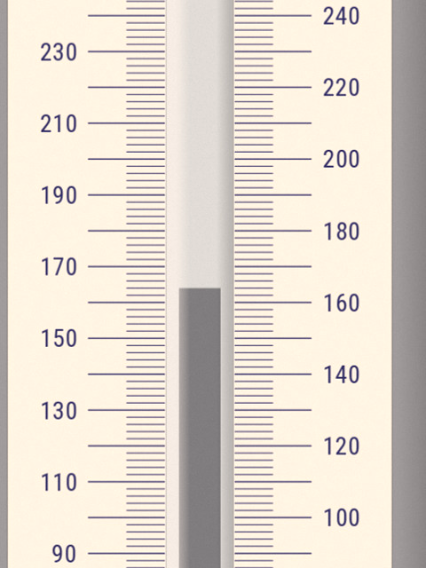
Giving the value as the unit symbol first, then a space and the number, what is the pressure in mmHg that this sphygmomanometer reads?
mmHg 164
